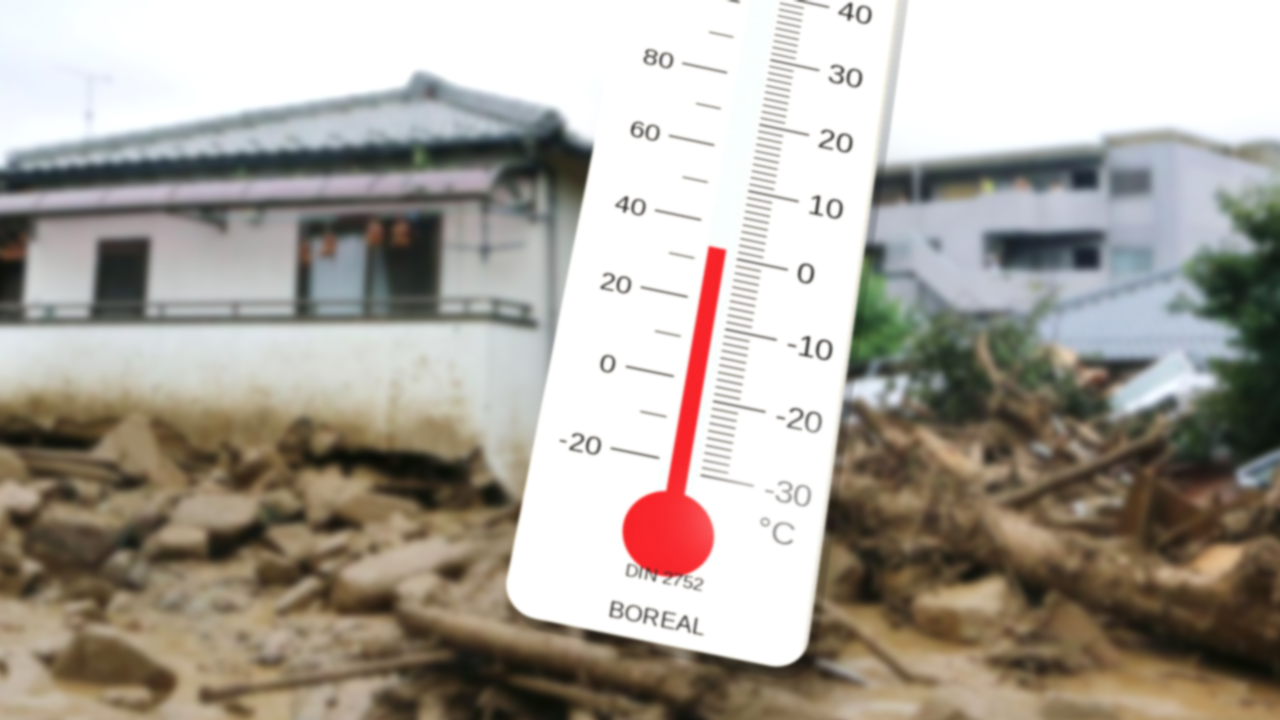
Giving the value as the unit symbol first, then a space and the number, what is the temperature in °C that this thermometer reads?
°C 1
